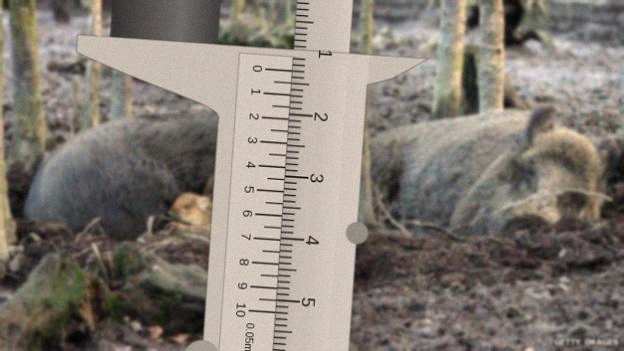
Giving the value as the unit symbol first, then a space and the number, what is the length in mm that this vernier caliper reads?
mm 13.0
